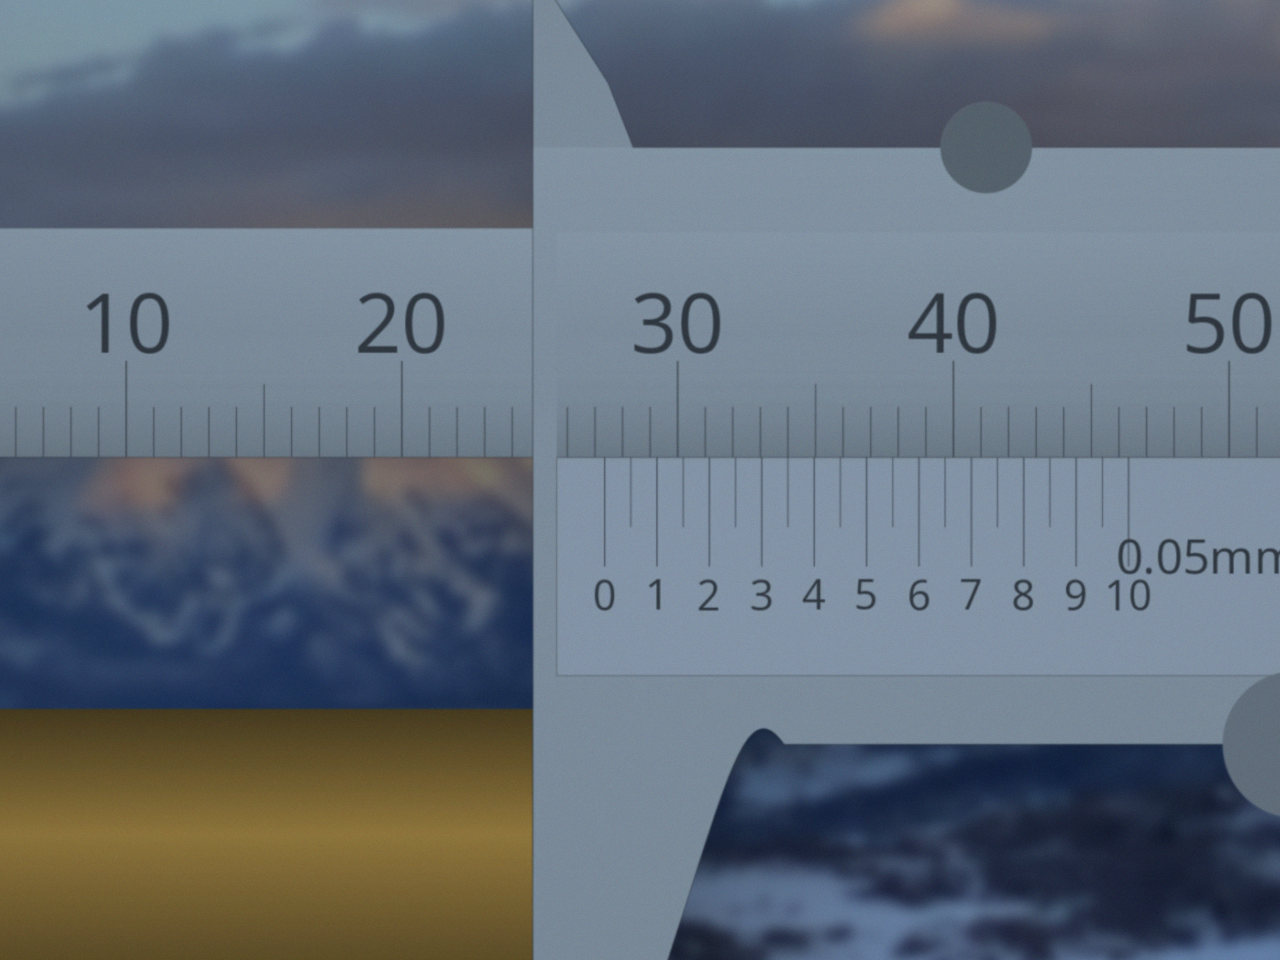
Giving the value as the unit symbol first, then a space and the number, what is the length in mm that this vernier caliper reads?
mm 27.35
